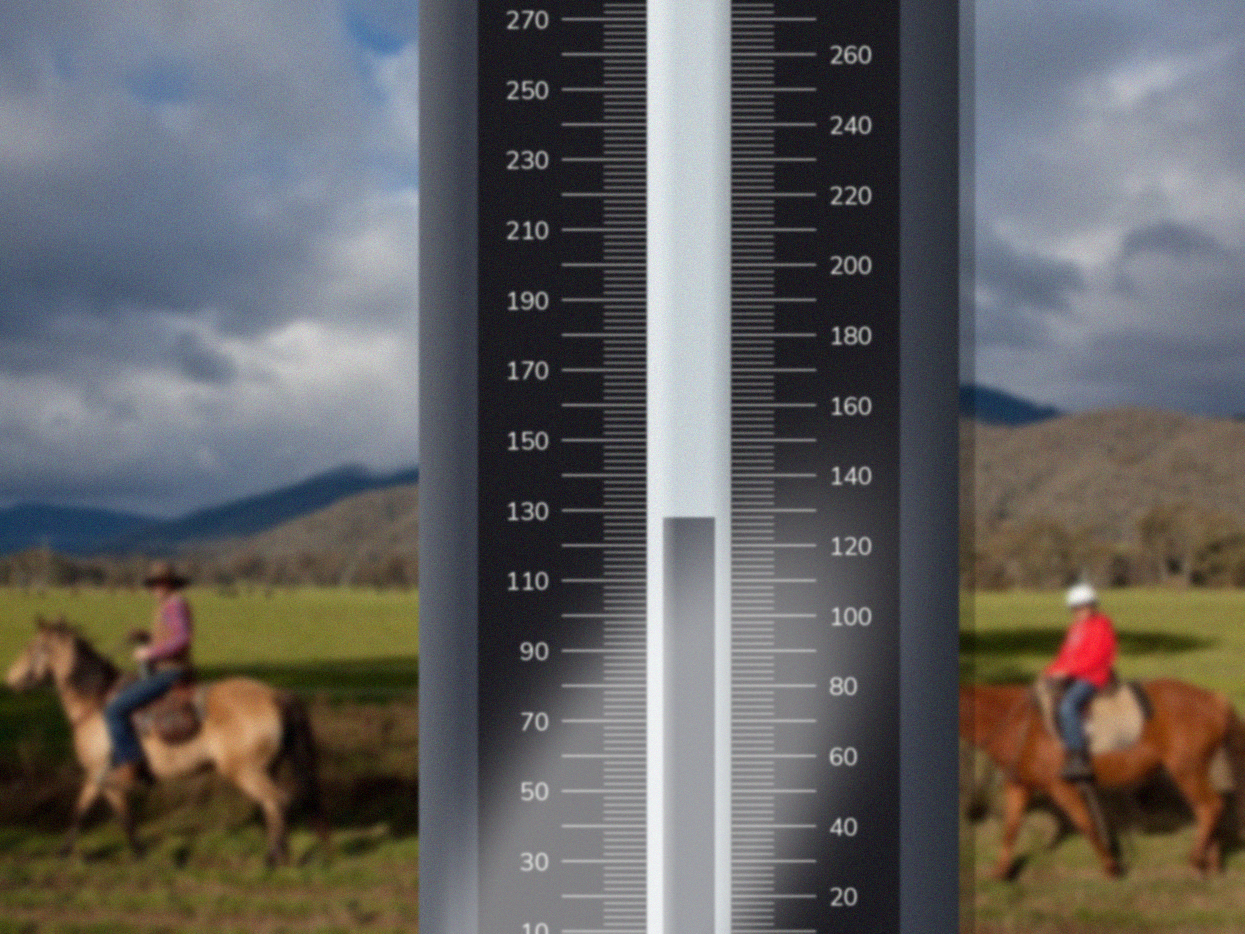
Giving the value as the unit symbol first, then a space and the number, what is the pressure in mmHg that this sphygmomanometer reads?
mmHg 128
